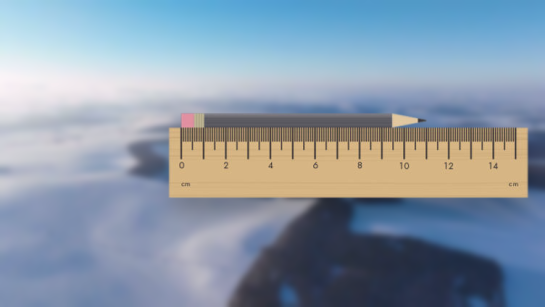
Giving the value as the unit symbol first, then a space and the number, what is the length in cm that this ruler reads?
cm 11
